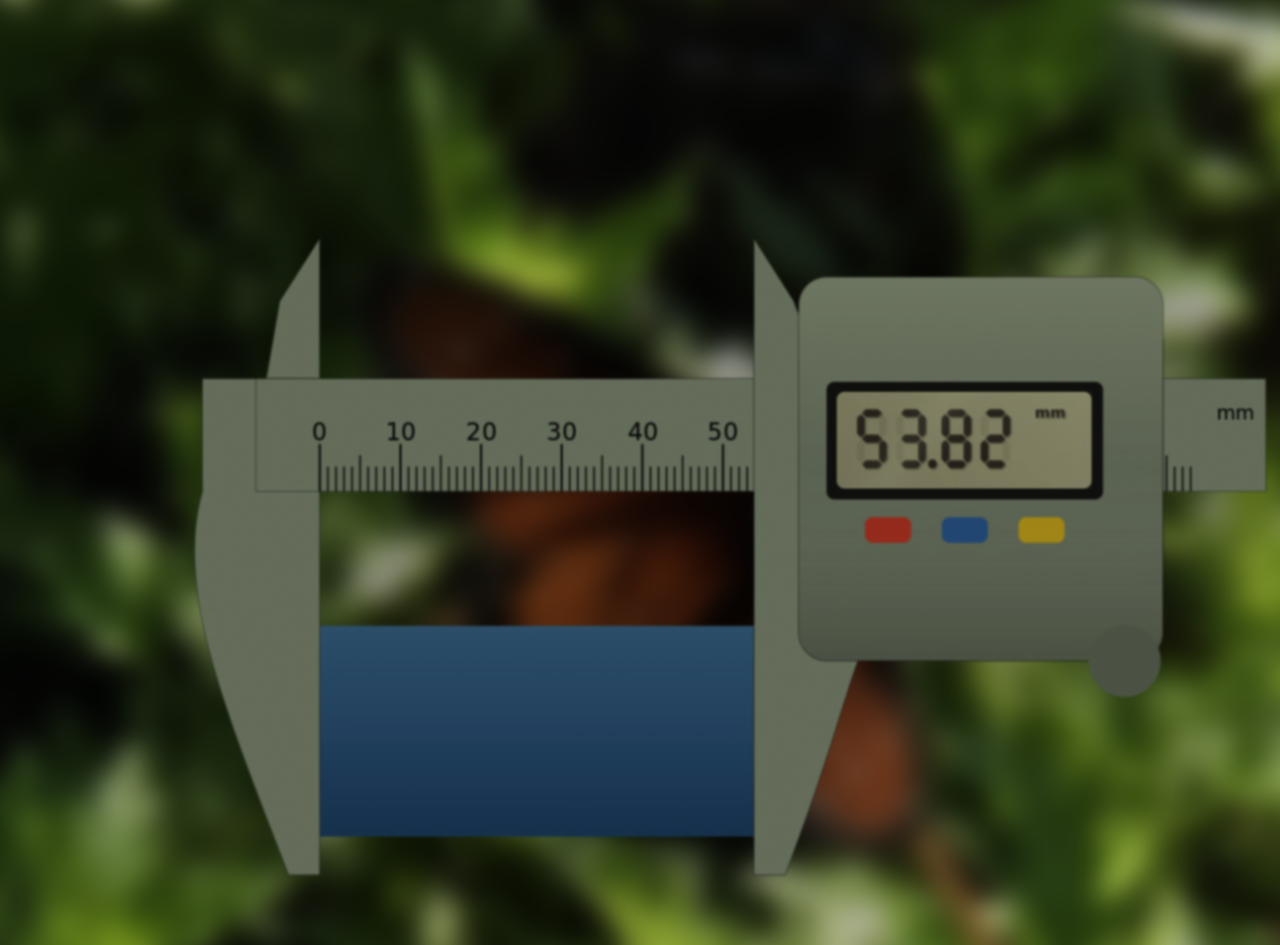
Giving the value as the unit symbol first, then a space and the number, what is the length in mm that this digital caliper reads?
mm 53.82
